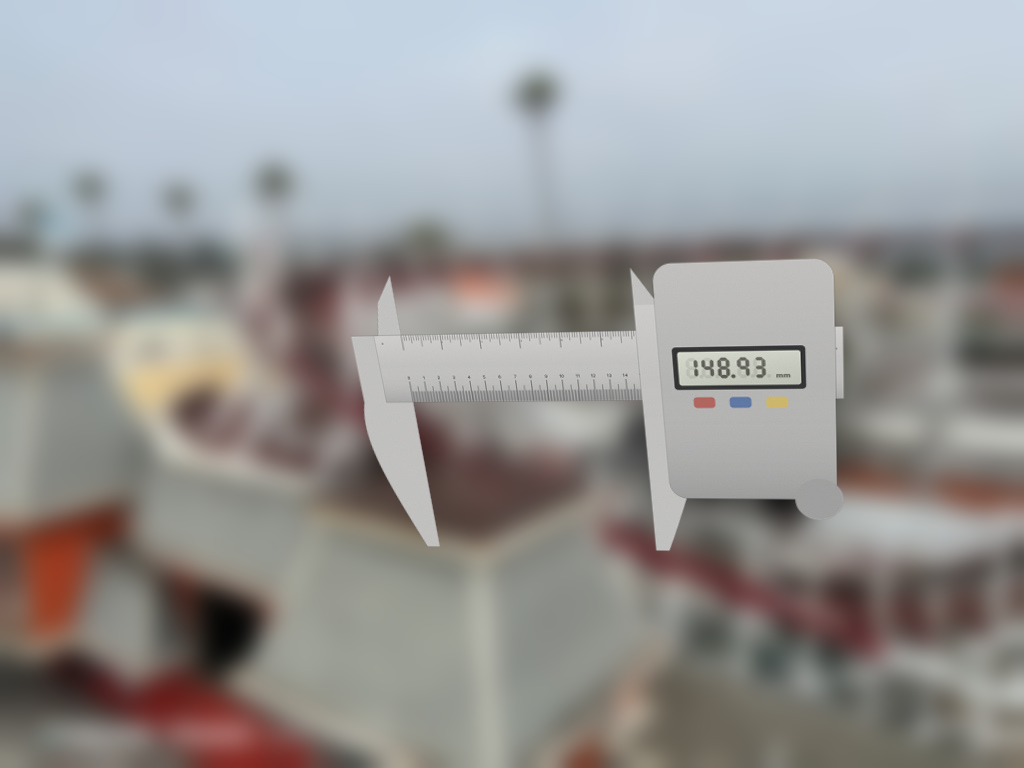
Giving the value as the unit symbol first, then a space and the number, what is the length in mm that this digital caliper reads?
mm 148.93
